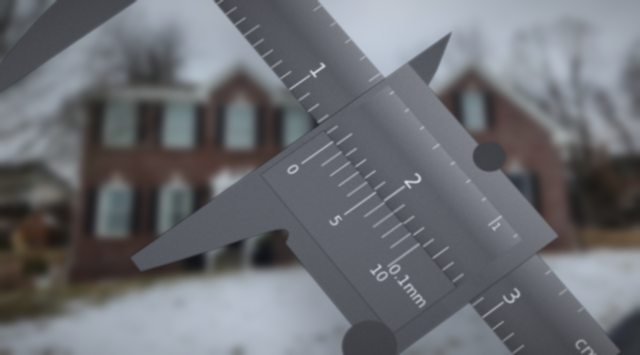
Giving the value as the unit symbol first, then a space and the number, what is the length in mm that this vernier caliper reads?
mm 14.7
